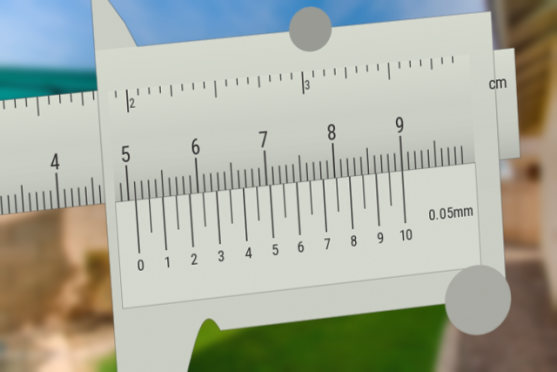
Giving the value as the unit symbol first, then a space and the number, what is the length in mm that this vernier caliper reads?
mm 51.0
